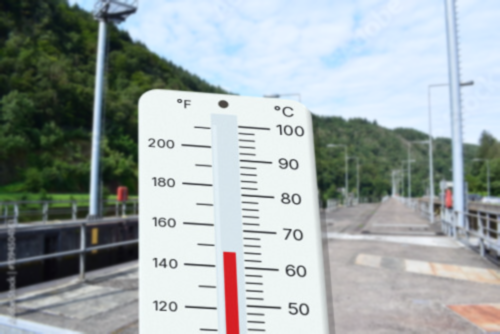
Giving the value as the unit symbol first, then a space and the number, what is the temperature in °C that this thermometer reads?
°C 64
